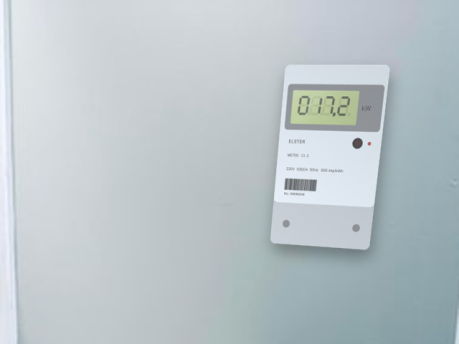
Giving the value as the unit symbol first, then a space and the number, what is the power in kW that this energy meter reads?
kW 17.2
